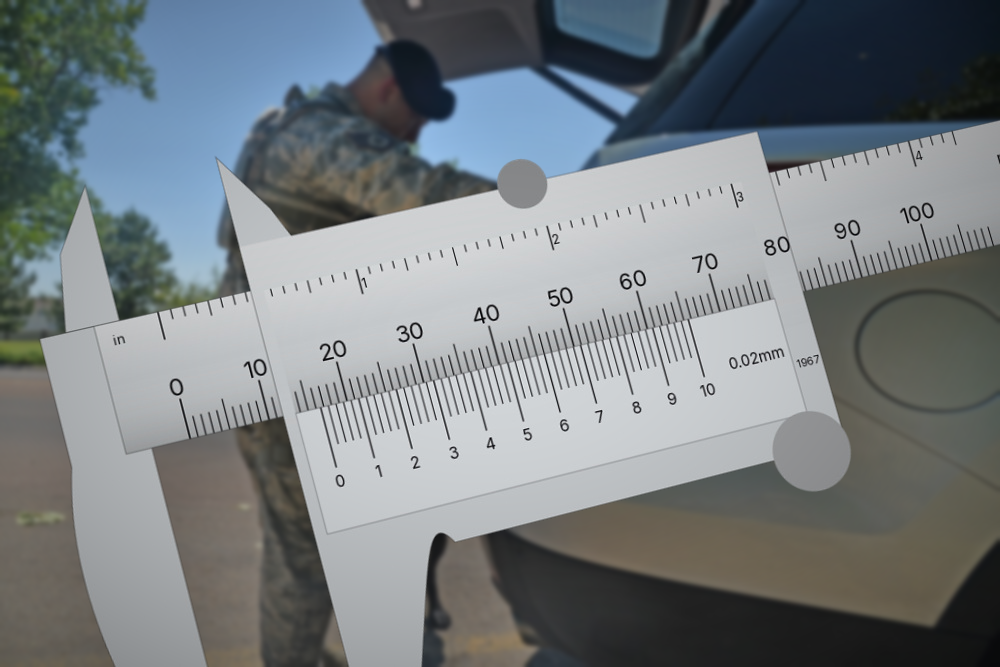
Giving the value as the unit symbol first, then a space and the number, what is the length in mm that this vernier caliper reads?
mm 16.6
